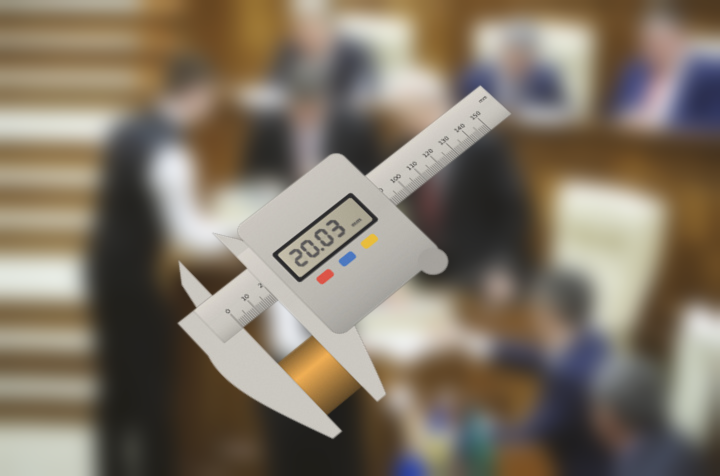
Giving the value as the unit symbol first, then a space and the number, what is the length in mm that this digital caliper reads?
mm 20.03
